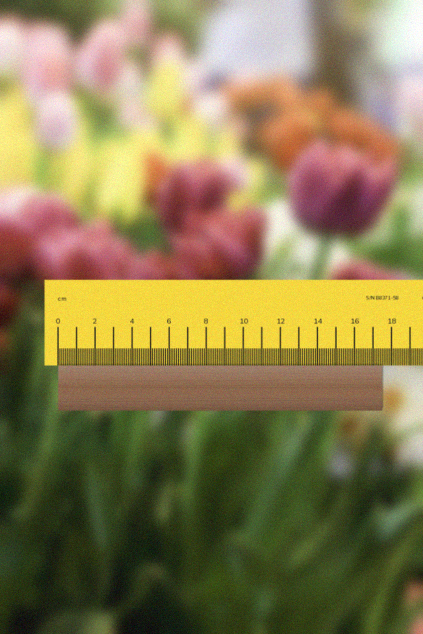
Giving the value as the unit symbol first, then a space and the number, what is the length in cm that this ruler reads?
cm 17.5
